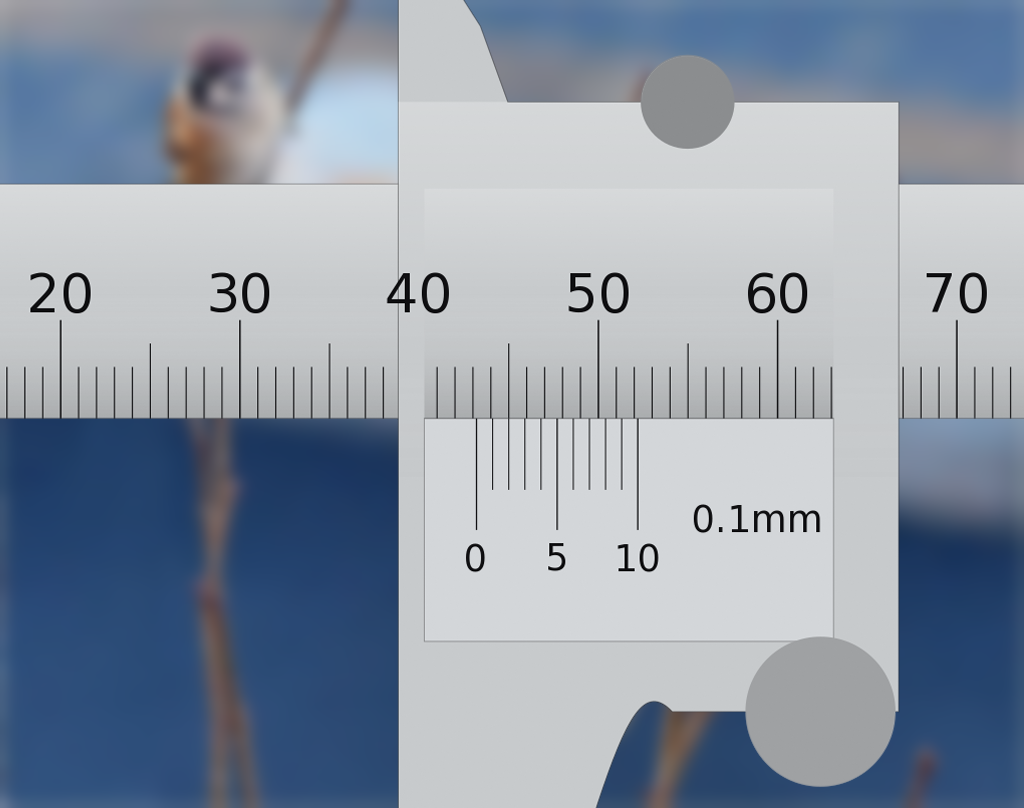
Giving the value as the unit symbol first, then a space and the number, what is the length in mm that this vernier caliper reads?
mm 43.2
